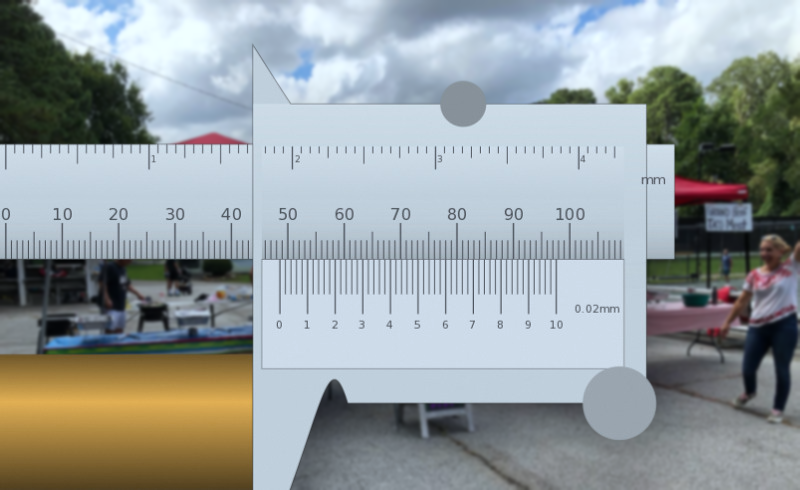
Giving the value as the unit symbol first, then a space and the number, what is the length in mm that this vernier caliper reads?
mm 48.6
